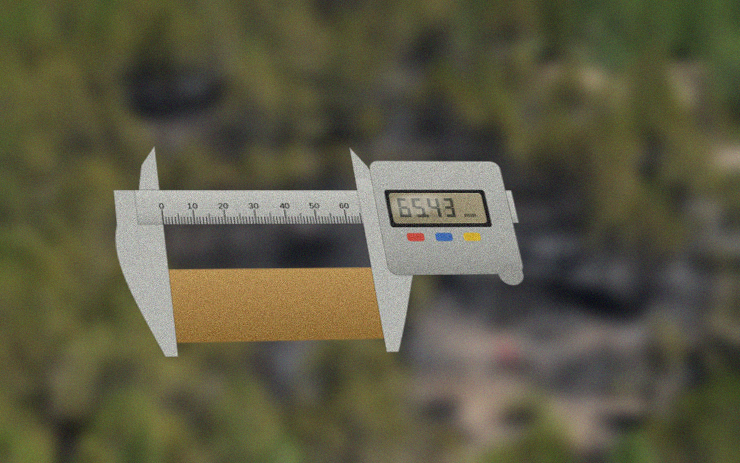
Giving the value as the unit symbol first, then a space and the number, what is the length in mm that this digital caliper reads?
mm 65.43
